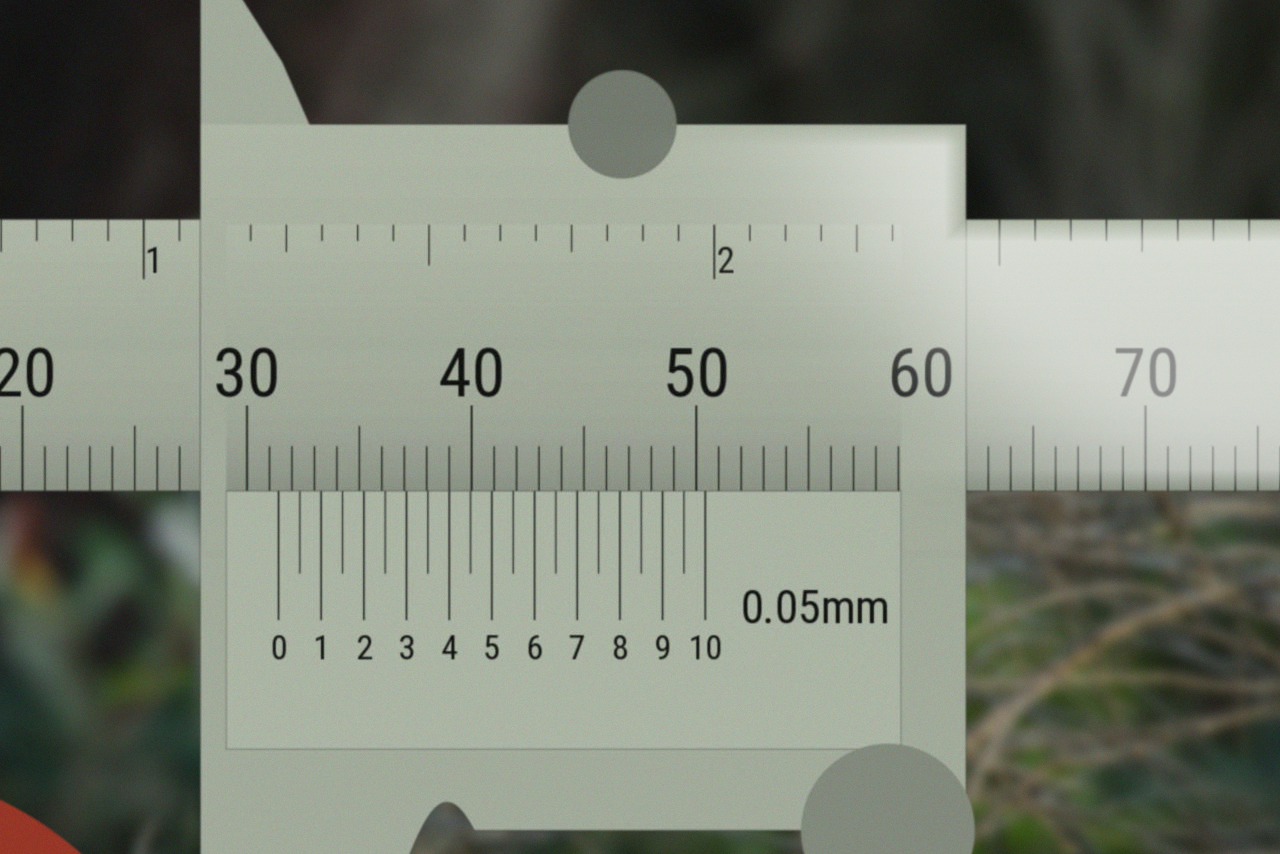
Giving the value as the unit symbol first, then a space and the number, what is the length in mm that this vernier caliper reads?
mm 31.4
